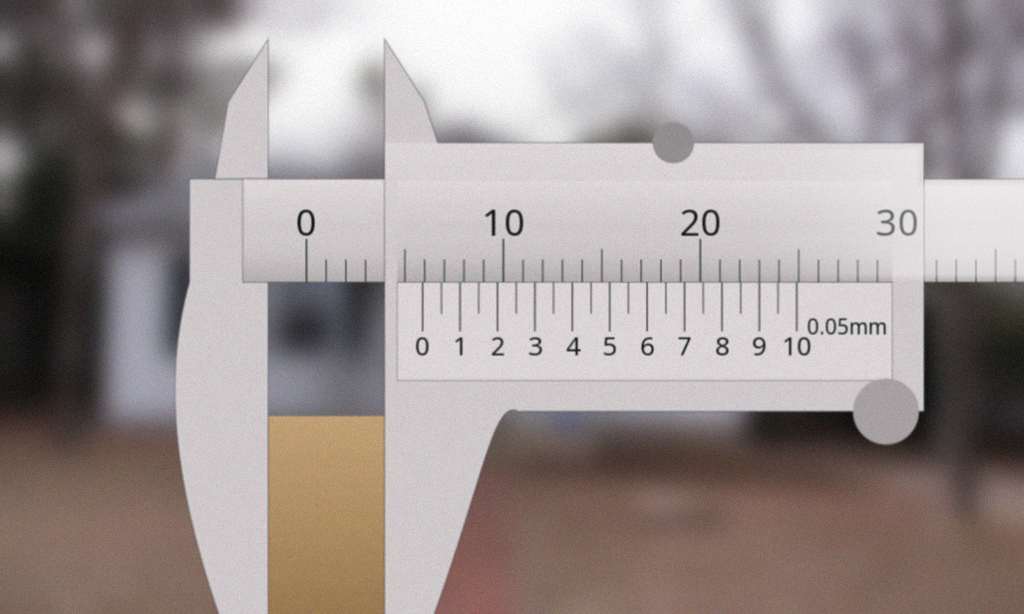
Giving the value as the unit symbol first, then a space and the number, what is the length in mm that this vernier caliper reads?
mm 5.9
